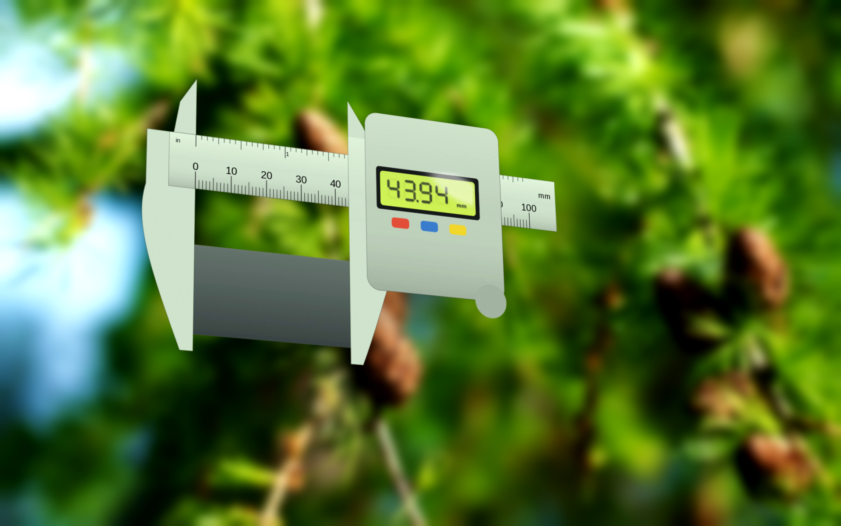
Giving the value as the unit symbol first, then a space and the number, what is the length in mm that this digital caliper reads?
mm 43.94
